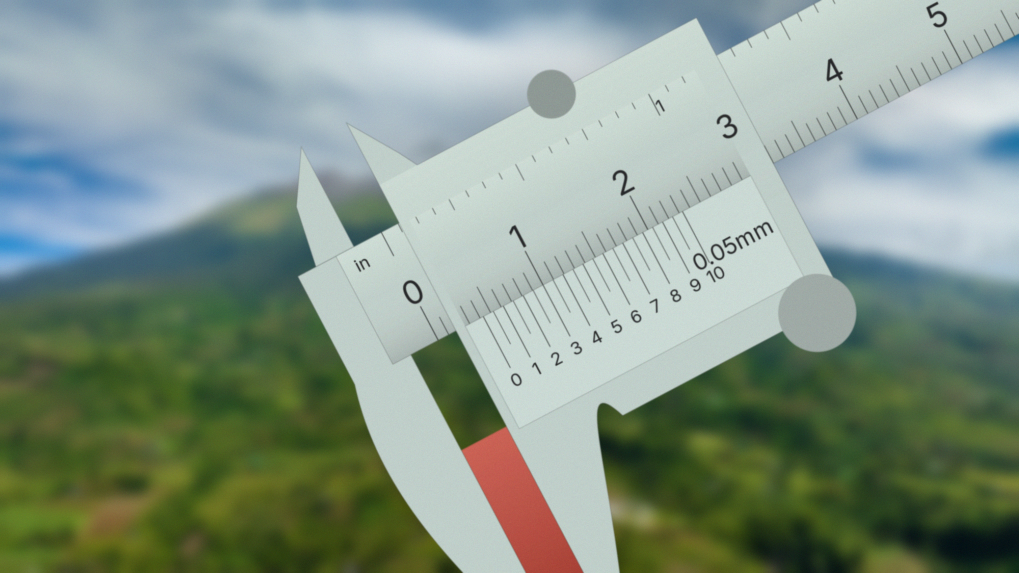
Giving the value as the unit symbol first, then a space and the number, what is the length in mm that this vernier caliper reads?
mm 4.3
